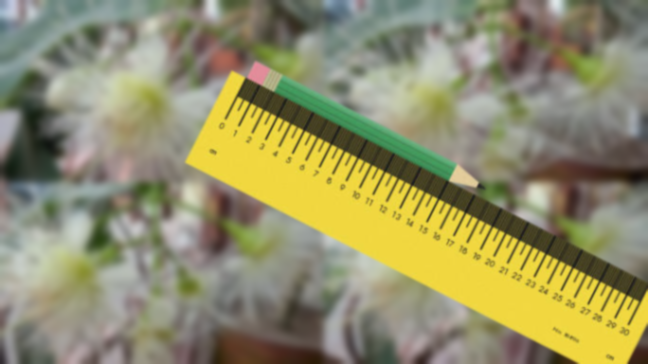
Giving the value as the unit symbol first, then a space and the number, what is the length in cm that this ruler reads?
cm 17.5
